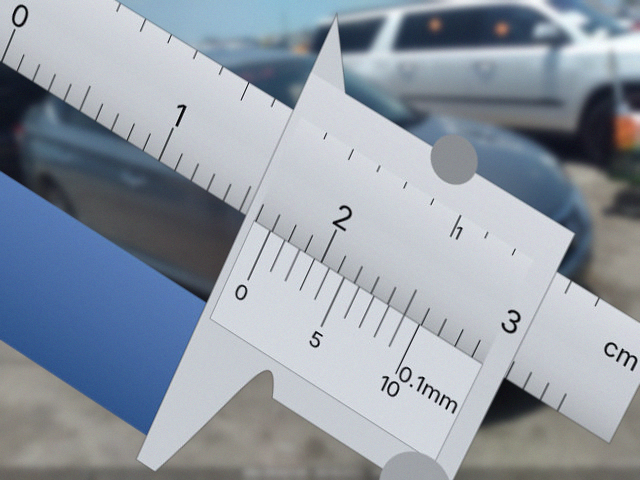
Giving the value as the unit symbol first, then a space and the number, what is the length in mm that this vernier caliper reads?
mm 16.9
